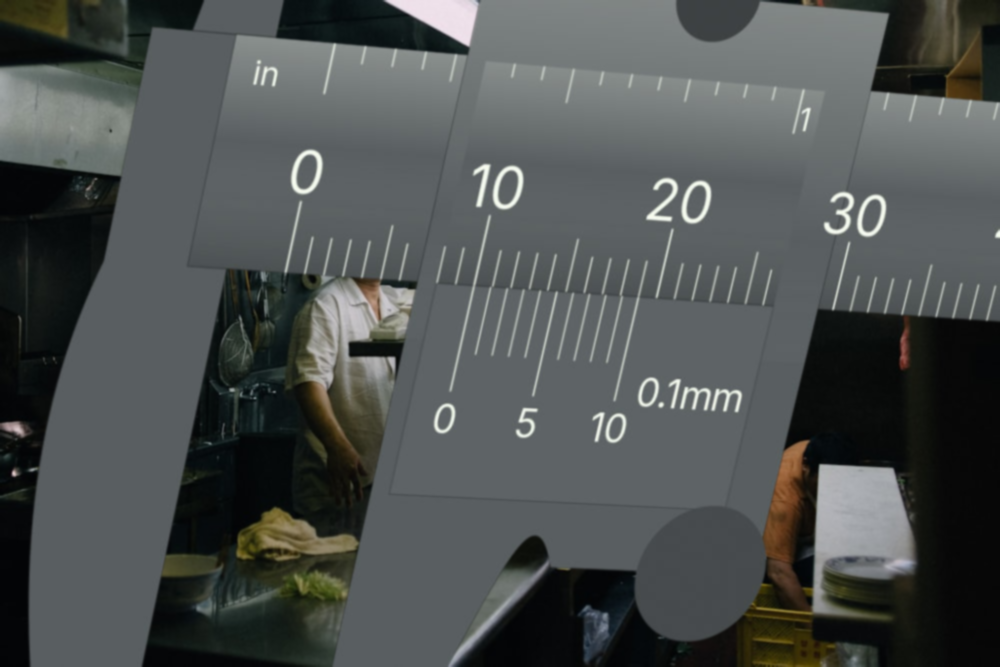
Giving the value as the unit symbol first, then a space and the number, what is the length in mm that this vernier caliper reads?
mm 10.0
